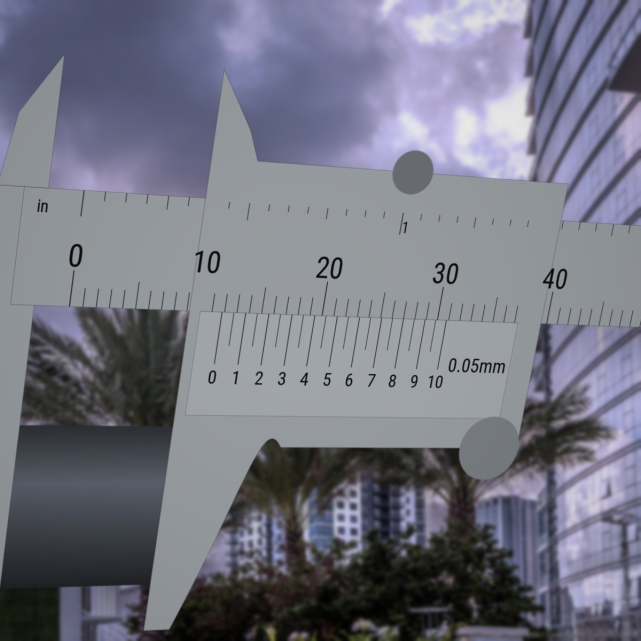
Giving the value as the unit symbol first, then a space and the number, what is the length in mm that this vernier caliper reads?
mm 11.8
